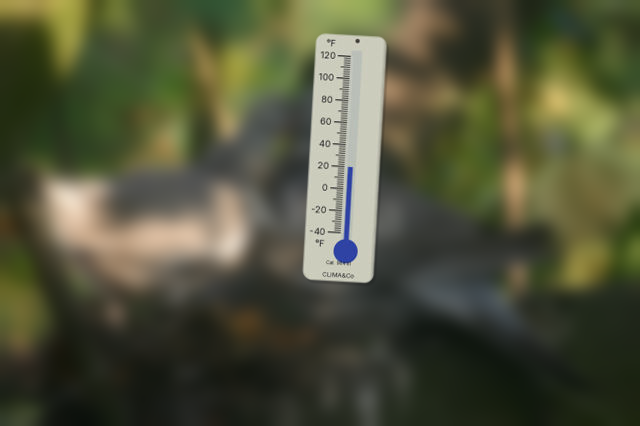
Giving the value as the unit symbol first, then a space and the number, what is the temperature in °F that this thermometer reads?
°F 20
